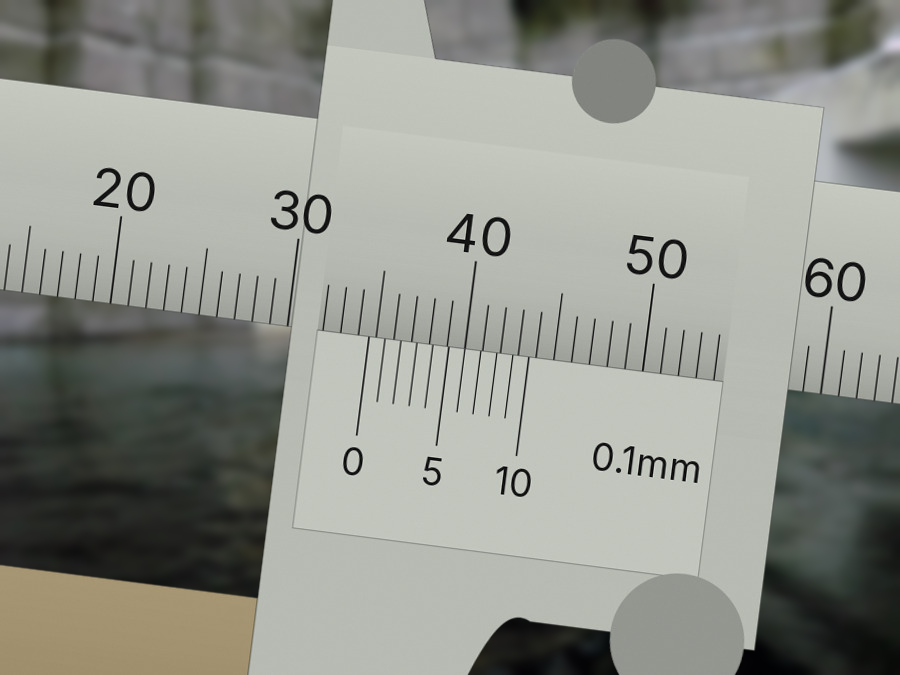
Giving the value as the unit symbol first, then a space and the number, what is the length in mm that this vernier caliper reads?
mm 34.6
